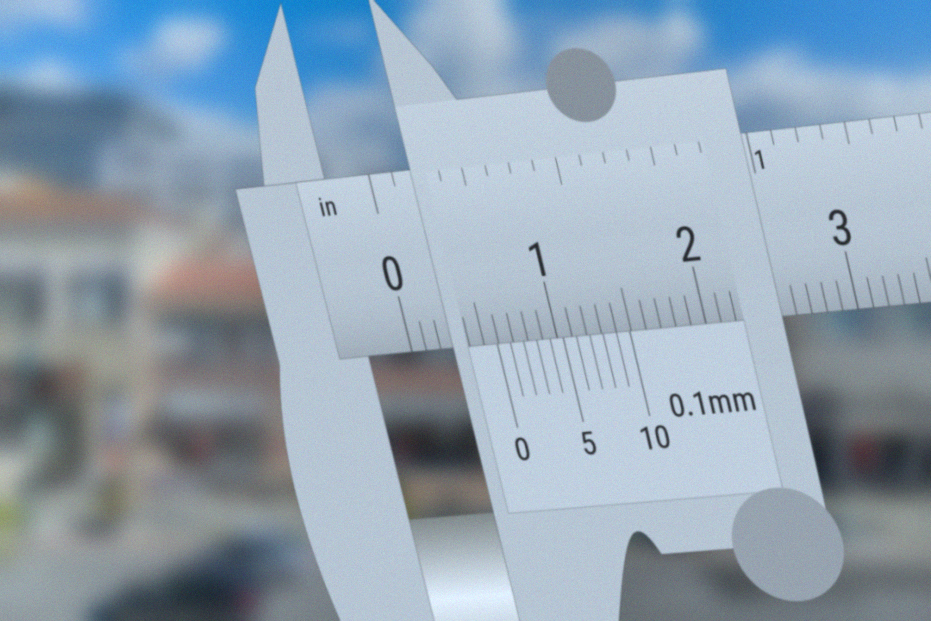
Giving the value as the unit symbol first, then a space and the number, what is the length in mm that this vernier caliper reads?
mm 5.9
